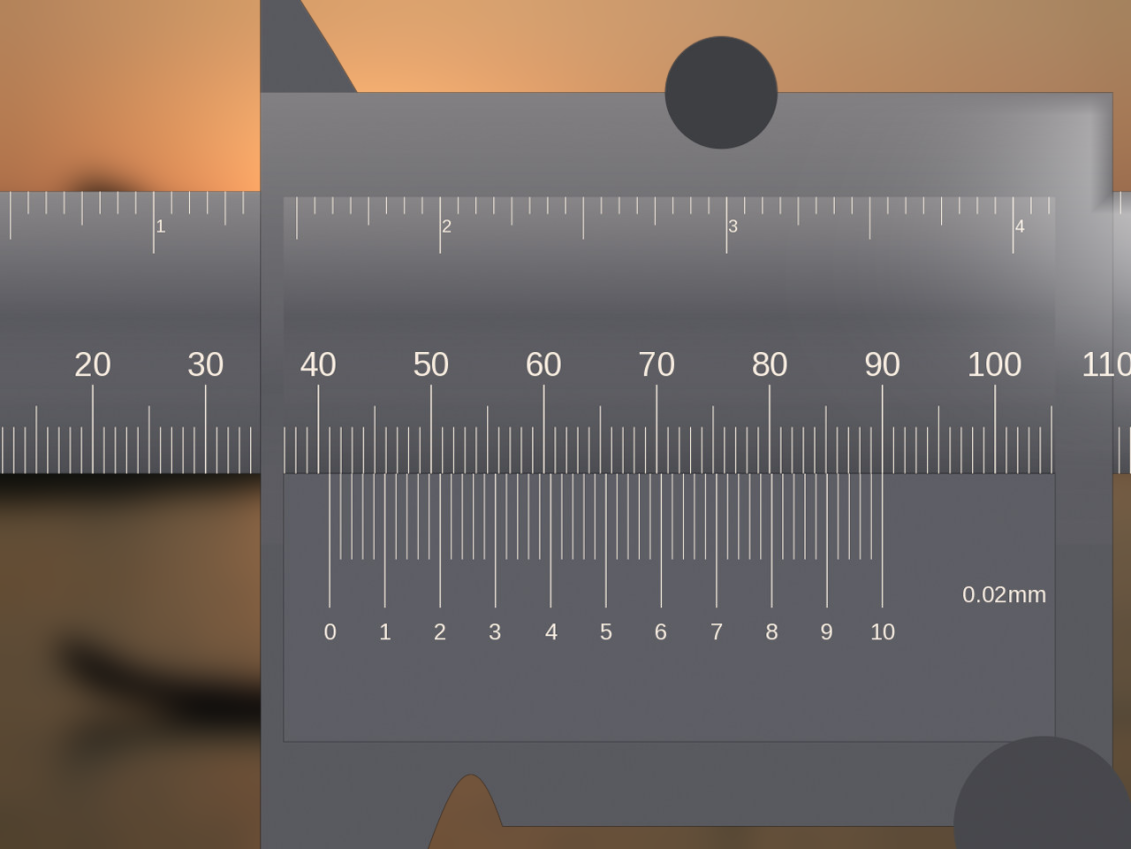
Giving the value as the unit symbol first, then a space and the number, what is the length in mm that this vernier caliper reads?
mm 41.0
